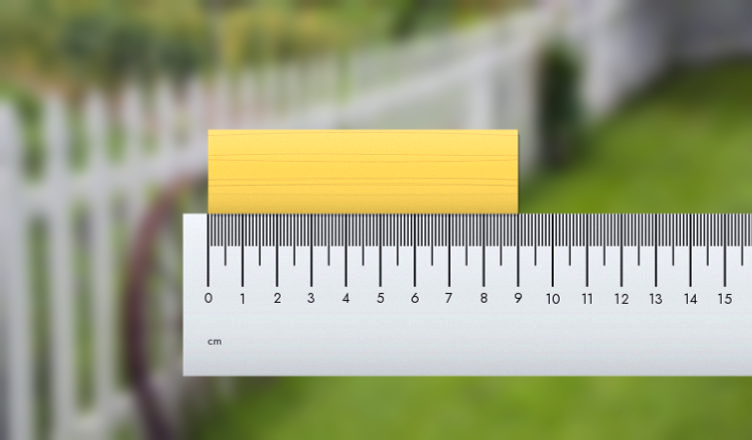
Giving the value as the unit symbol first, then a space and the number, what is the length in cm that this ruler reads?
cm 9
